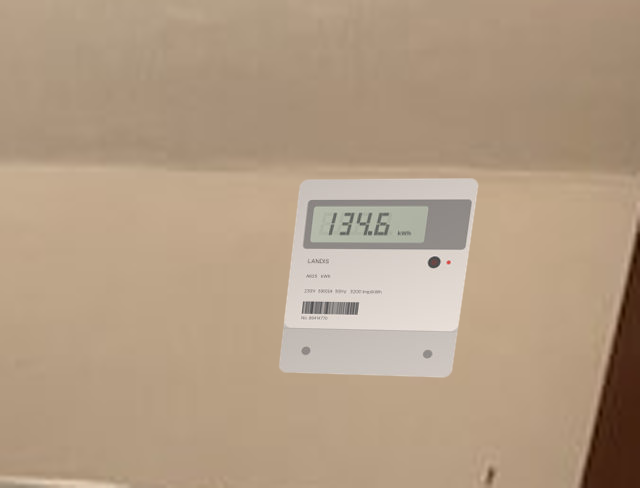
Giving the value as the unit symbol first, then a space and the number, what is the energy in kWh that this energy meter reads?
kWh 134.6
